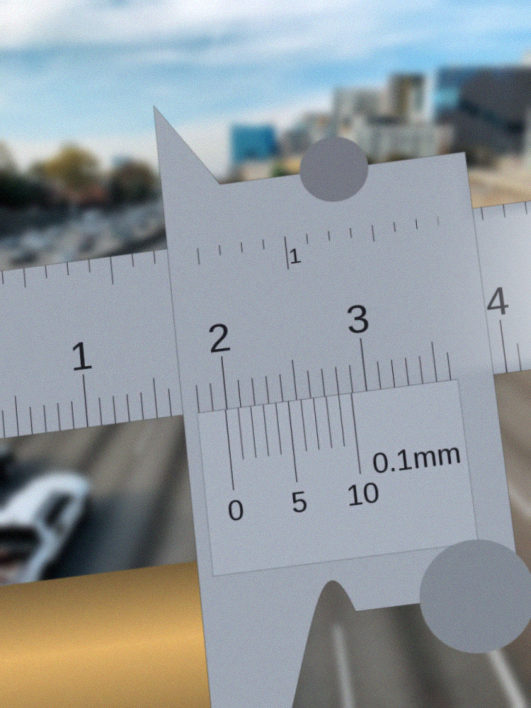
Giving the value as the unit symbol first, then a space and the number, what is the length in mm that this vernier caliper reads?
mm 19.9
